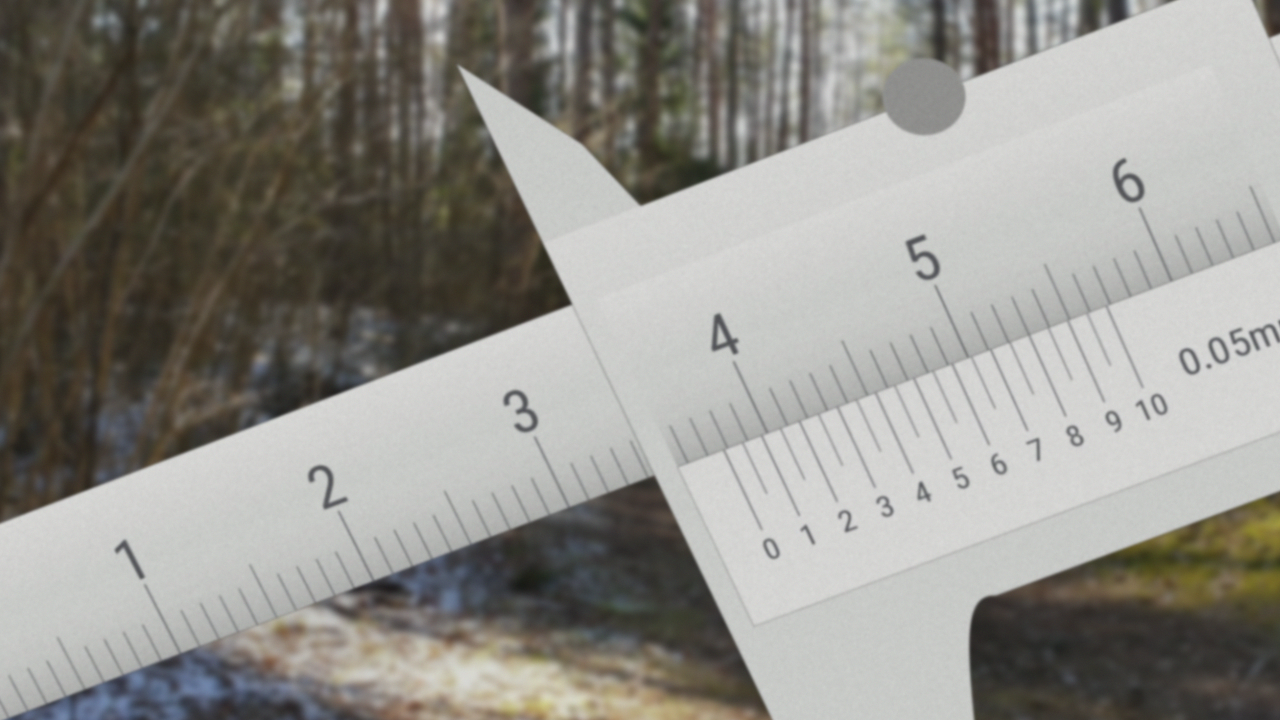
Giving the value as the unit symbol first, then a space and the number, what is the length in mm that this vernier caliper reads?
mm 37.8
